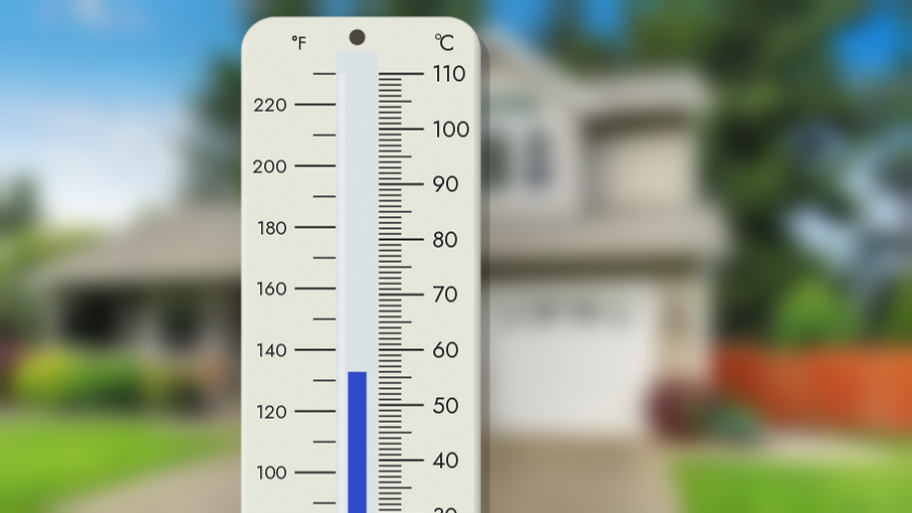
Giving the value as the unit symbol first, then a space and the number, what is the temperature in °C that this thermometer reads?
°C 56
